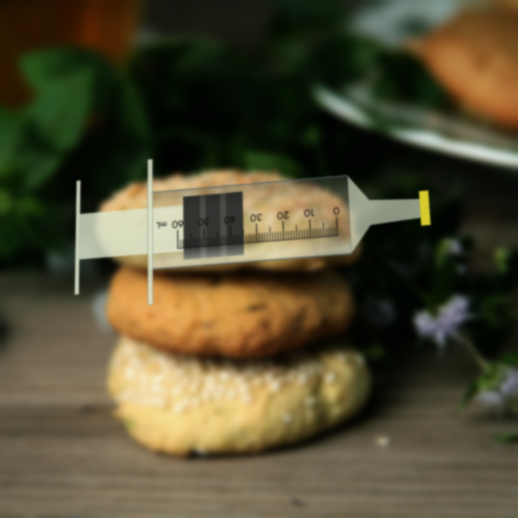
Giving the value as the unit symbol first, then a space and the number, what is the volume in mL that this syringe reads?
mL 35
